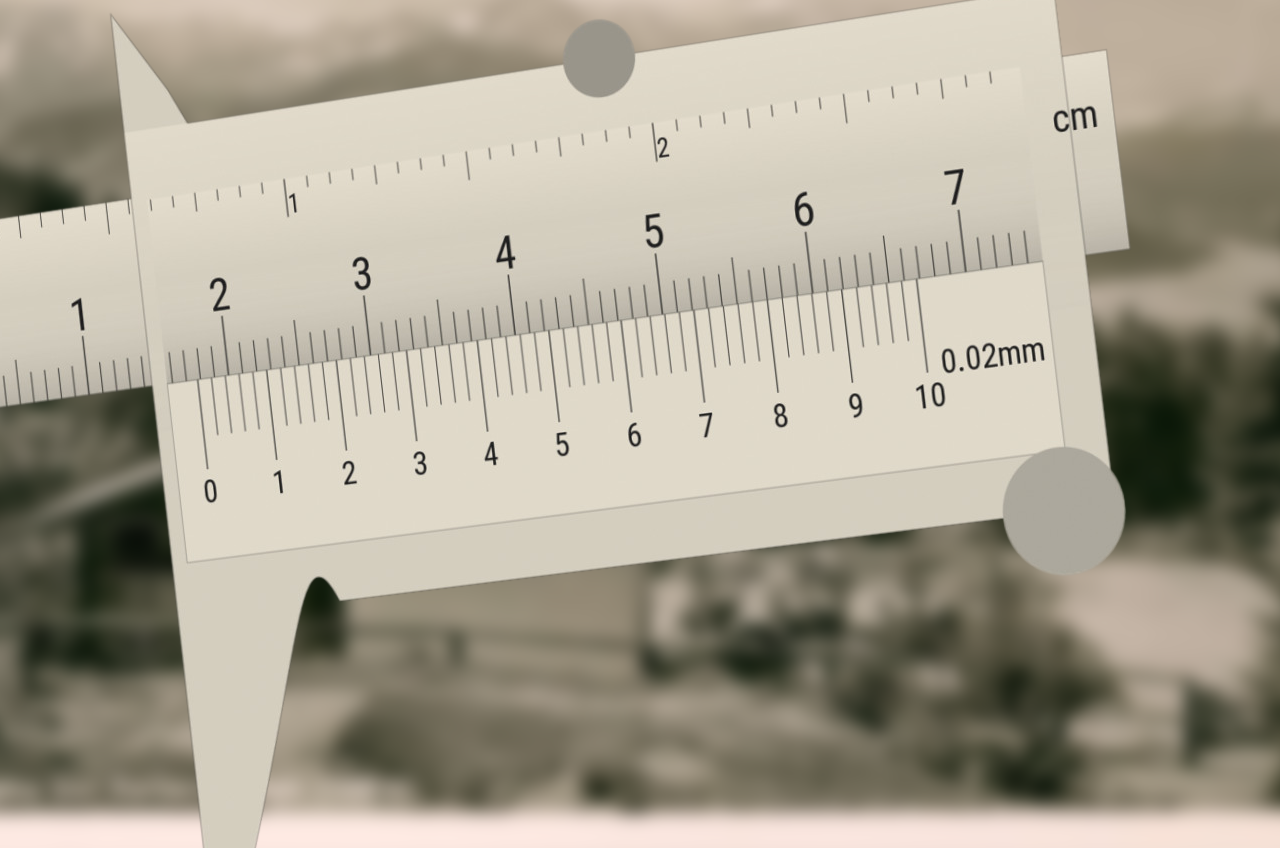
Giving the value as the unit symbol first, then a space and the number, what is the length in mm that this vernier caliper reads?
mm 17.8
